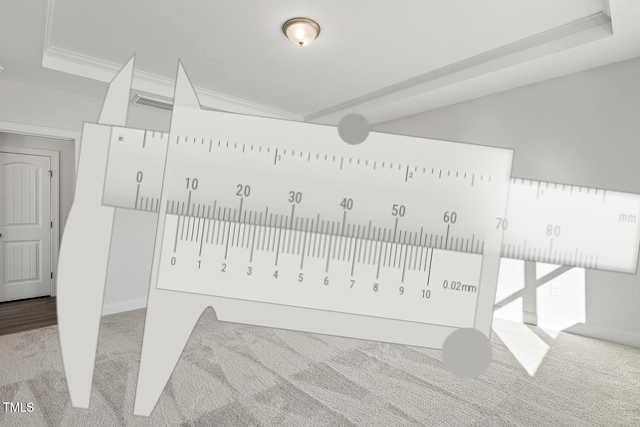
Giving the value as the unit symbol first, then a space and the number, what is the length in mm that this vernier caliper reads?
mm 8.5
